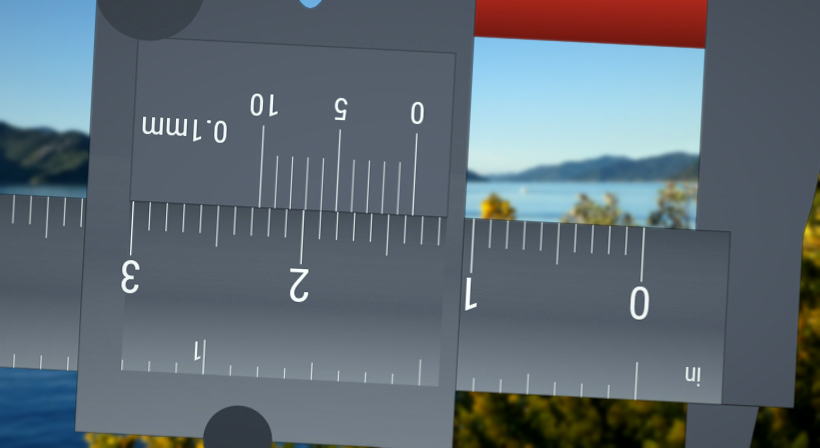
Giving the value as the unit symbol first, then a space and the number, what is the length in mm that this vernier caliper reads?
mm 13.6
